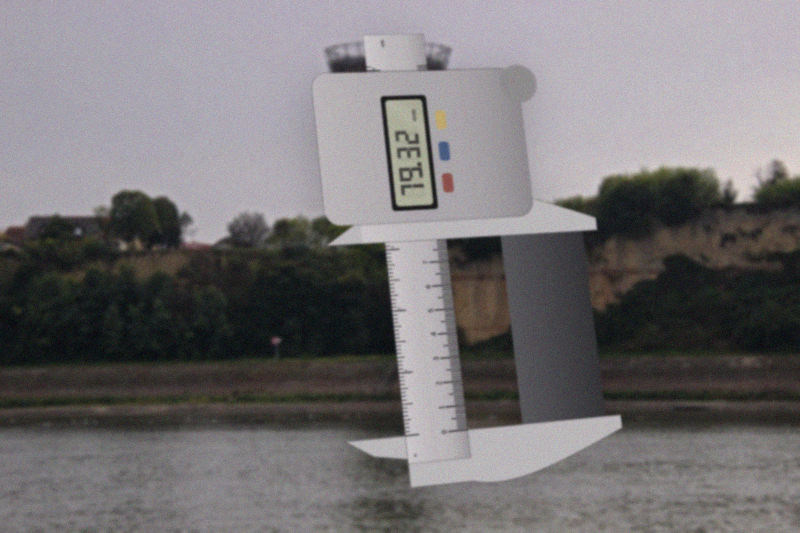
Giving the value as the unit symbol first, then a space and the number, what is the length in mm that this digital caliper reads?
mm 79.32
